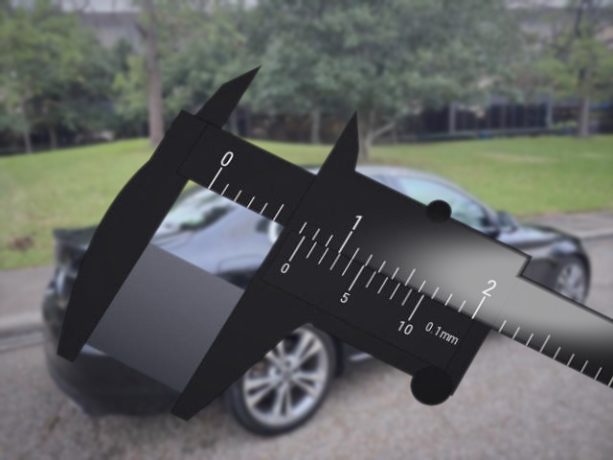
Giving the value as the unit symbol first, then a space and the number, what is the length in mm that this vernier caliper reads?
mm 7.4
